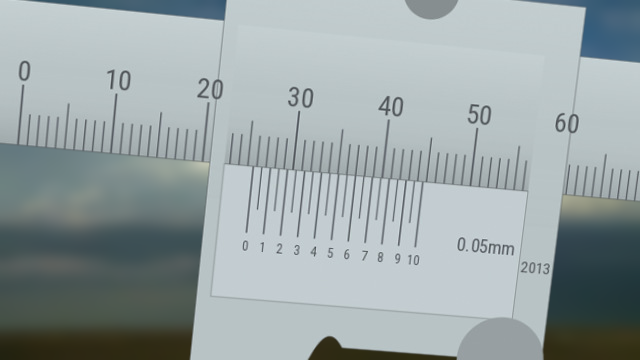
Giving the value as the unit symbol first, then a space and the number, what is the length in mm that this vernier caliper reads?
mm 25.6
